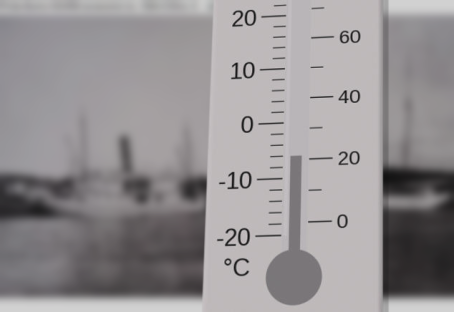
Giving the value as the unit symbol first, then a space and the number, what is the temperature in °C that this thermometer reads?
°C -6
